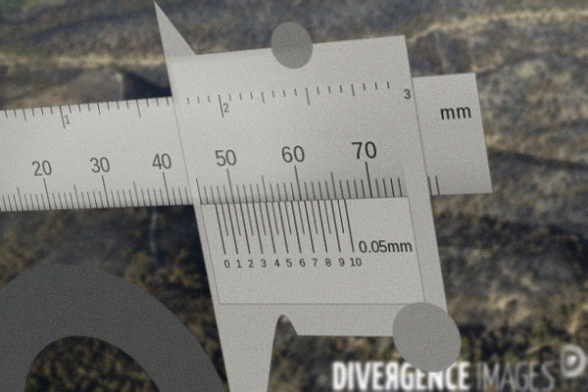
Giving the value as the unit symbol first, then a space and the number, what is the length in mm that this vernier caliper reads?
mm 47.2
